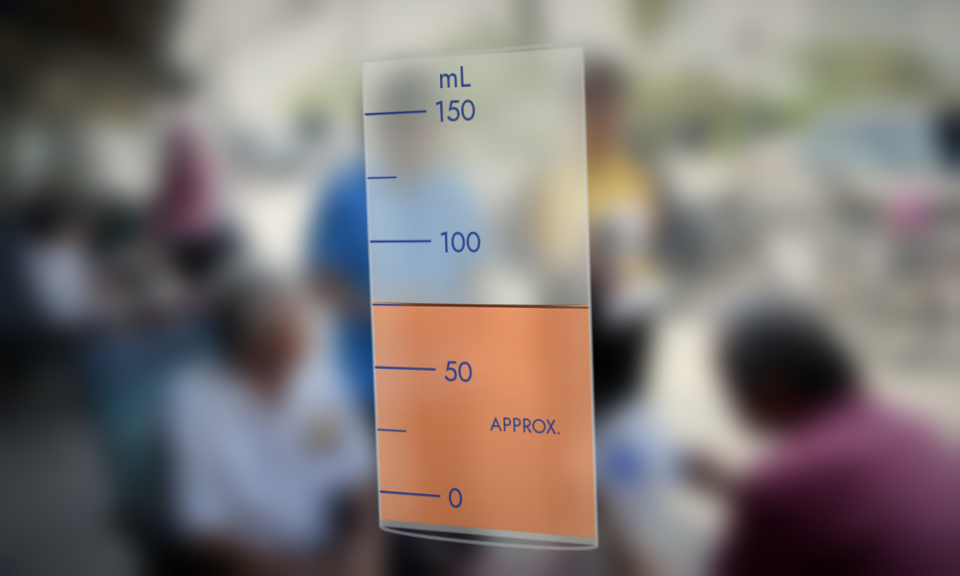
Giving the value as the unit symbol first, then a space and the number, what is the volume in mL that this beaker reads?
mL 75
